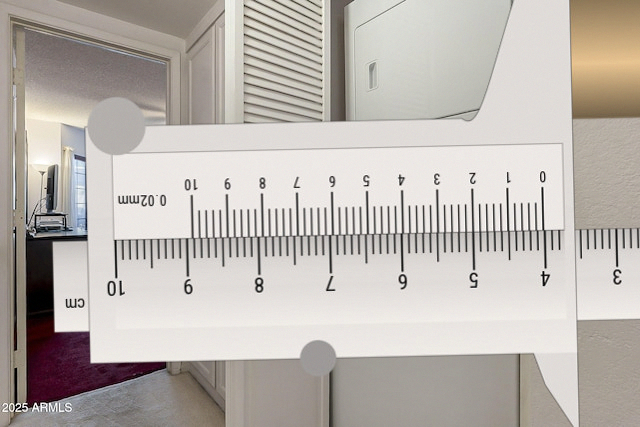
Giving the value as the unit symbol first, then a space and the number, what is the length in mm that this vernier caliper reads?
mm 40.2
